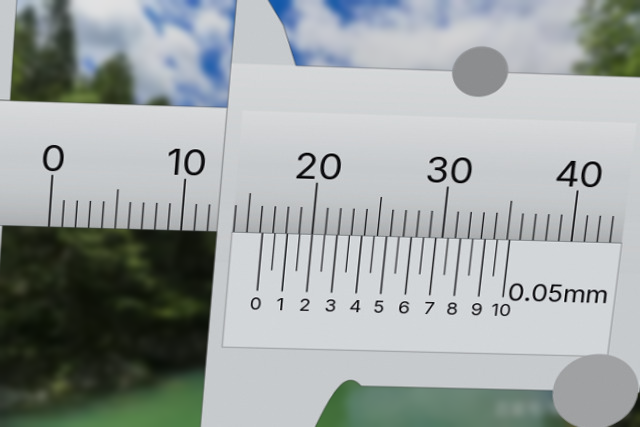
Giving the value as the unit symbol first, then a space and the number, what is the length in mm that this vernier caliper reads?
mm 16.2
